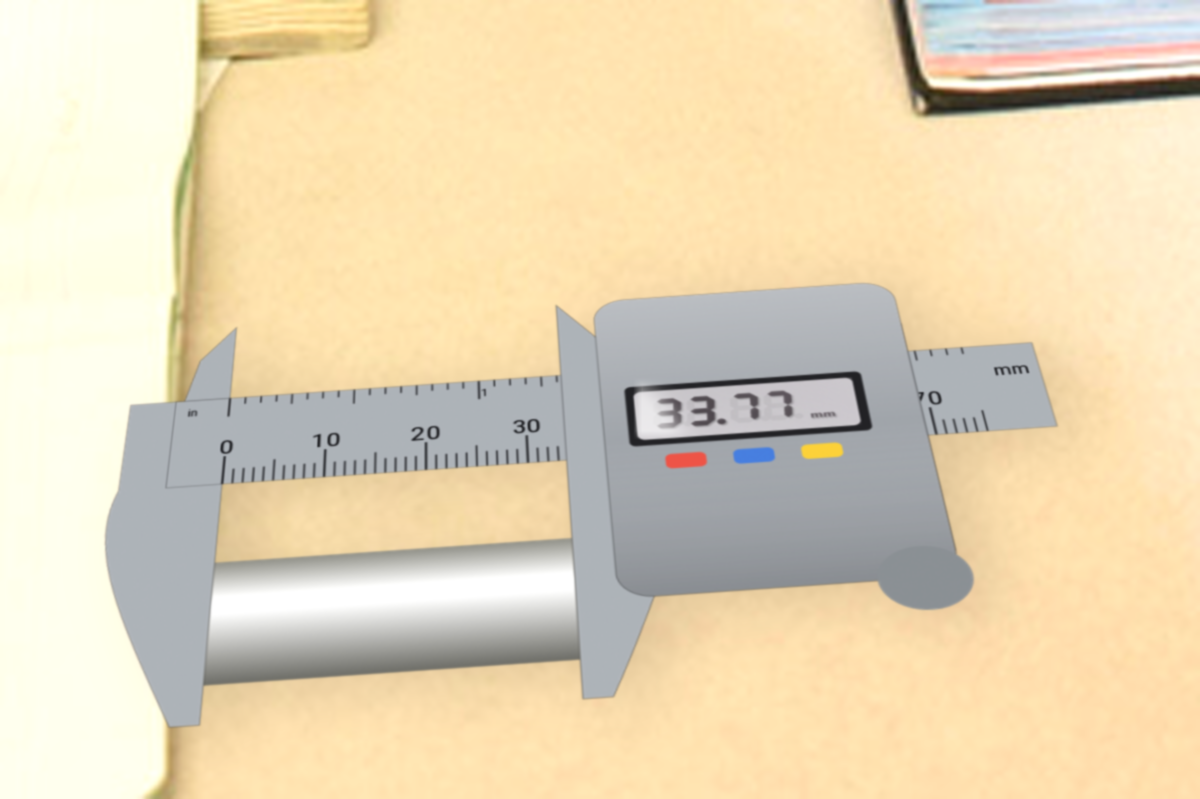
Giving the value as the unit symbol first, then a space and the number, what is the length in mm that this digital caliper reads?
mm 33.77
